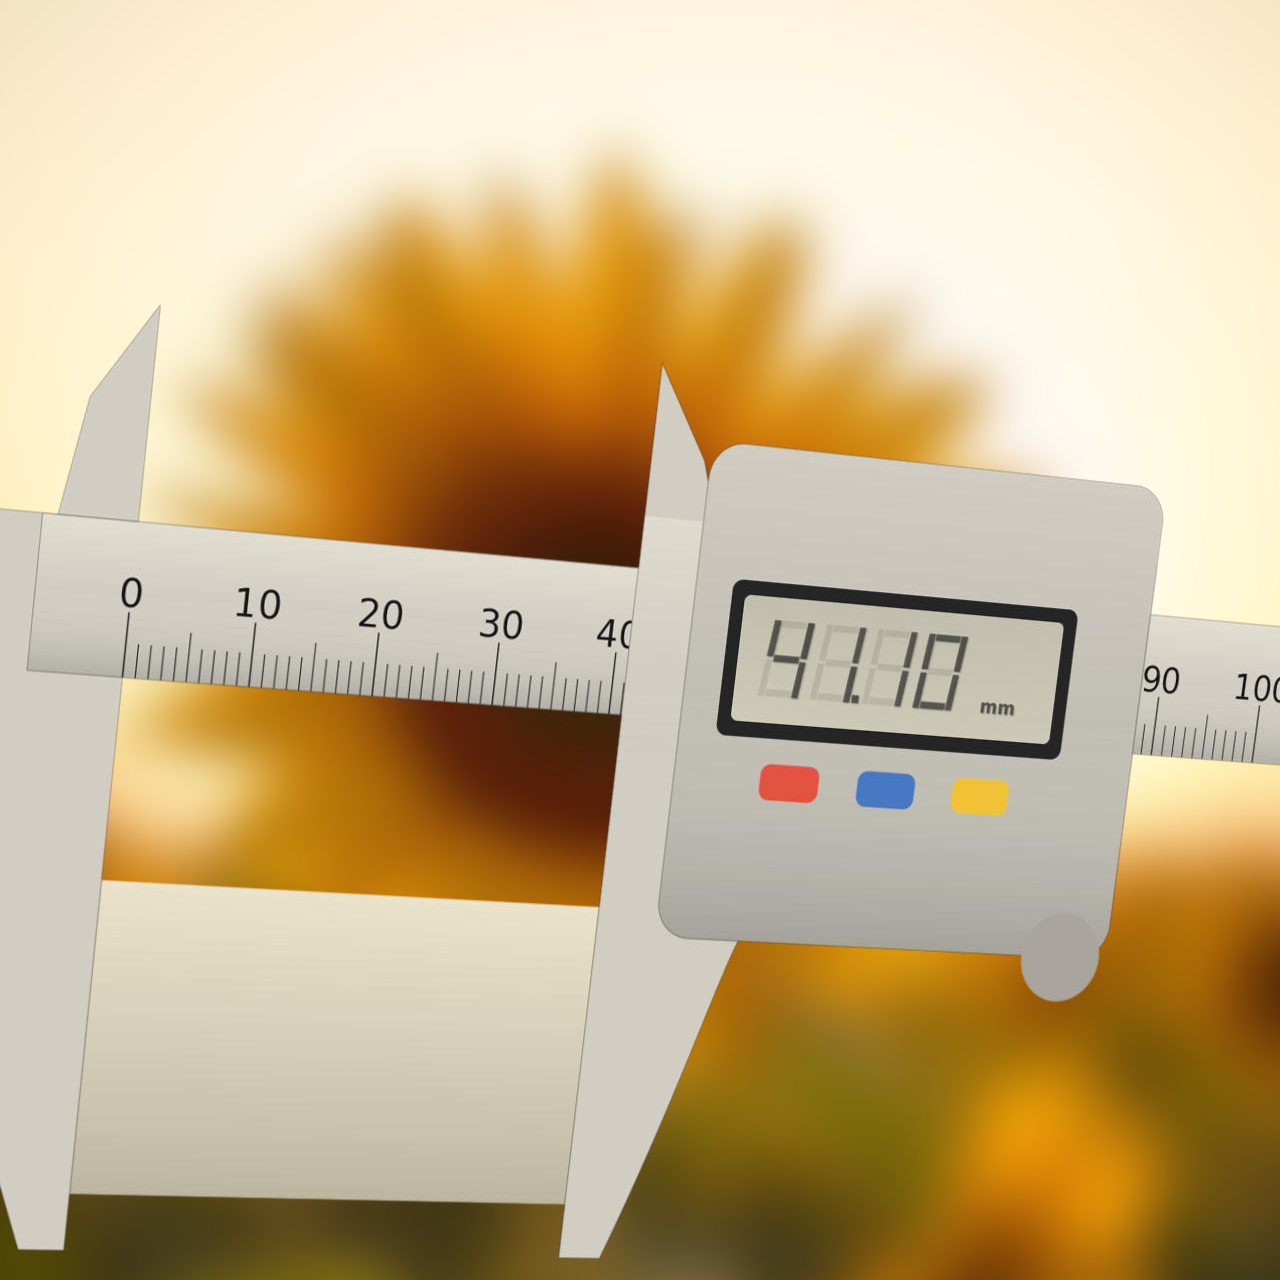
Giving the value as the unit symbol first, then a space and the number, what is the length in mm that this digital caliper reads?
mm 41.10
